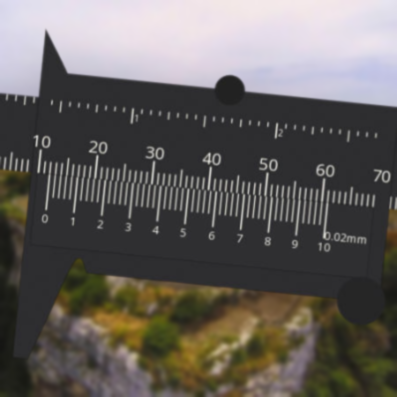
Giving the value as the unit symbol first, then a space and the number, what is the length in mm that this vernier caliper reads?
mm 12.0
